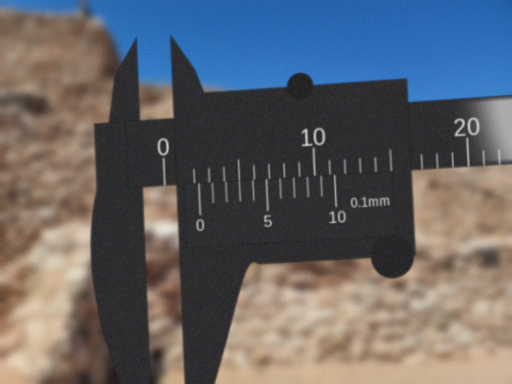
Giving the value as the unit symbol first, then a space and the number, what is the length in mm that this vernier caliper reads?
mm 2.3
